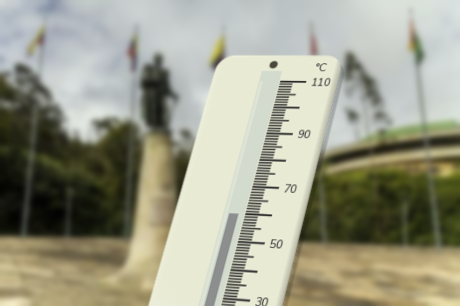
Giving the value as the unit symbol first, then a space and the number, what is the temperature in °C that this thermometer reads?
°C 60
